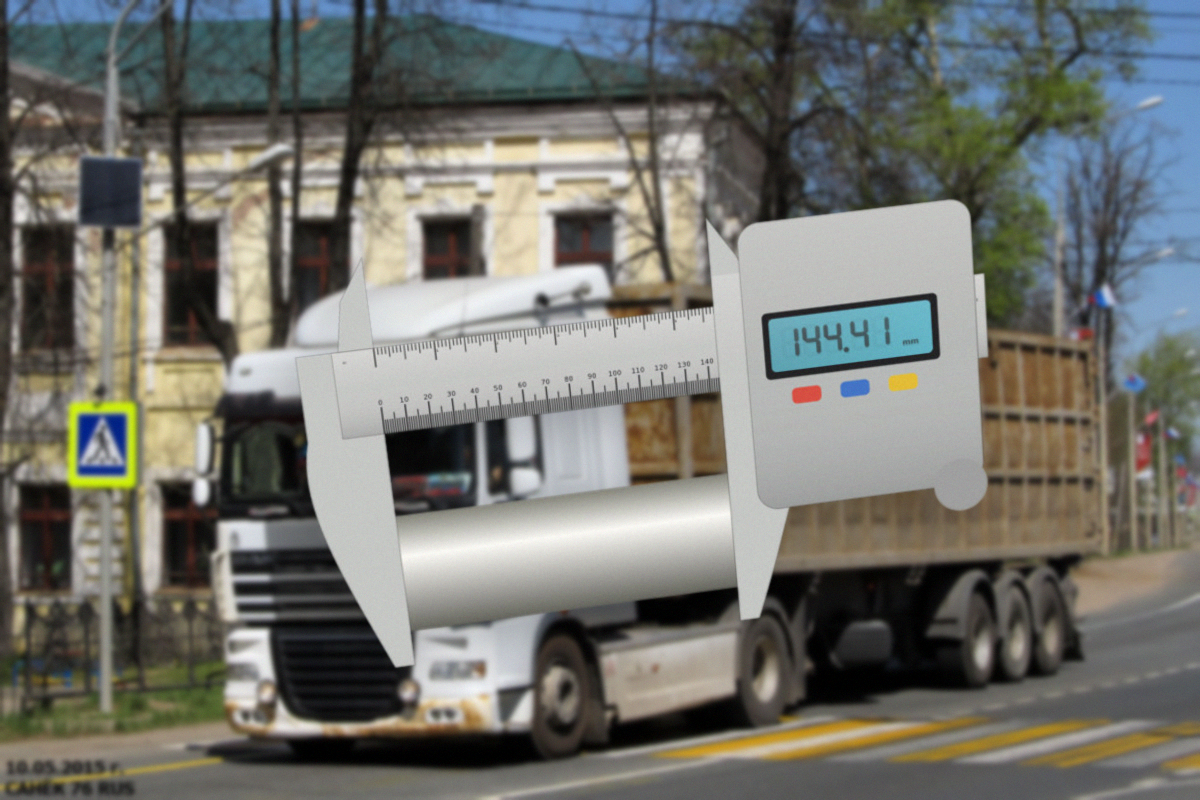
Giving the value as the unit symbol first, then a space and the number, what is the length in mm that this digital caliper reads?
mm 144.41
